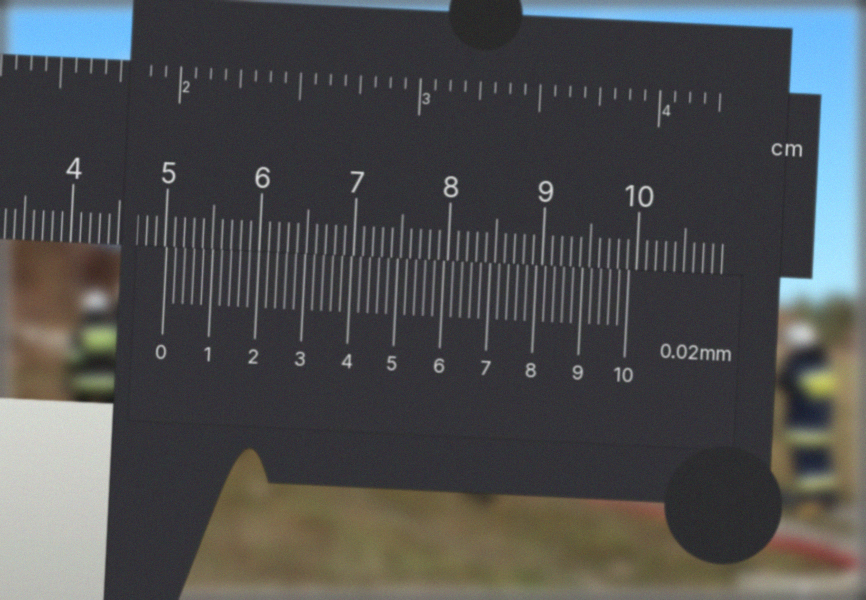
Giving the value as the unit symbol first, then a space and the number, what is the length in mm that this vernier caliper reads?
mm 50.2
